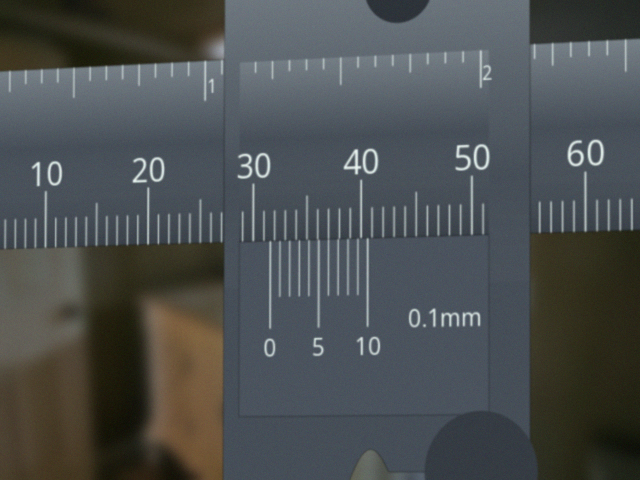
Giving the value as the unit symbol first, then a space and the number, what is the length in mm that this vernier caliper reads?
mm 31.6
